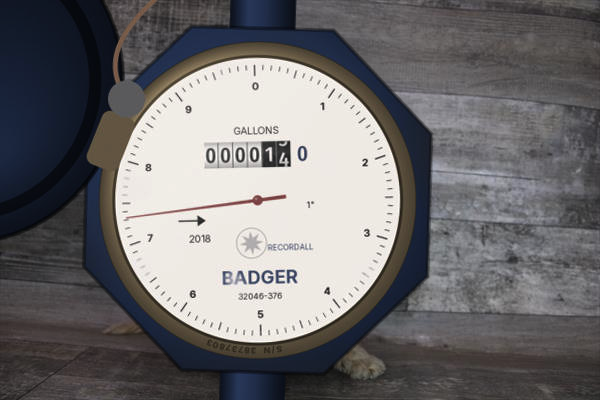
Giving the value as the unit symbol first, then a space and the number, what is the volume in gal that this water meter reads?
gal 137.3
